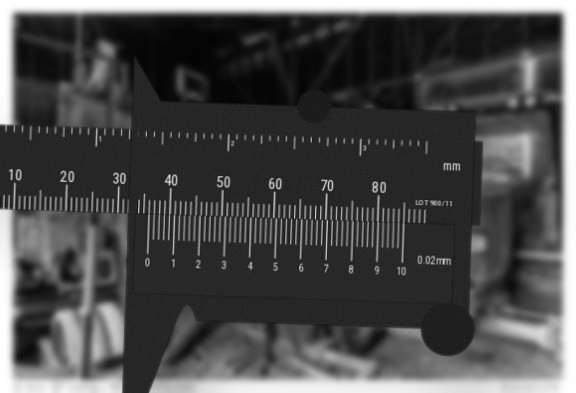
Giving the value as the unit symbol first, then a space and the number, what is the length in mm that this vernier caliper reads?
mm 36.0
